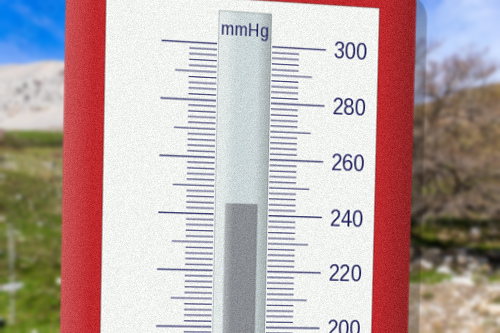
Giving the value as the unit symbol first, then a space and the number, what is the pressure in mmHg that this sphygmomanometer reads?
mmHg 244
